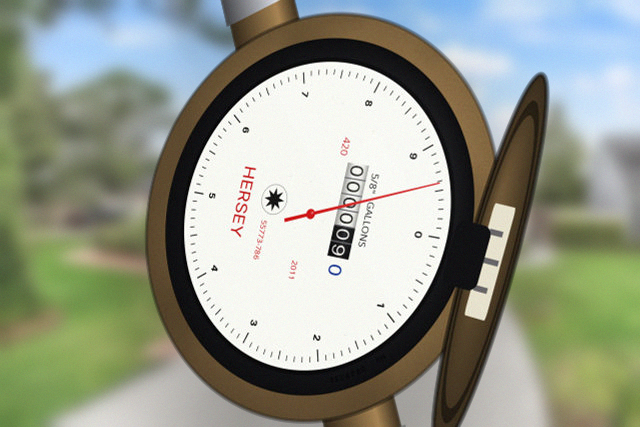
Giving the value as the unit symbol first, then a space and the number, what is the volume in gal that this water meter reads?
gal 89.4
